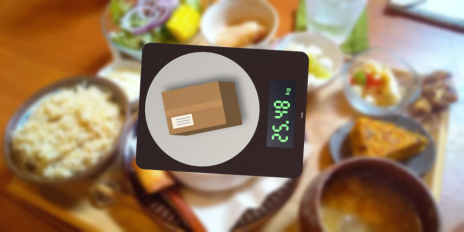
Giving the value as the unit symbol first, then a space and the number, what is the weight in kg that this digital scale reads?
kg 25.48
